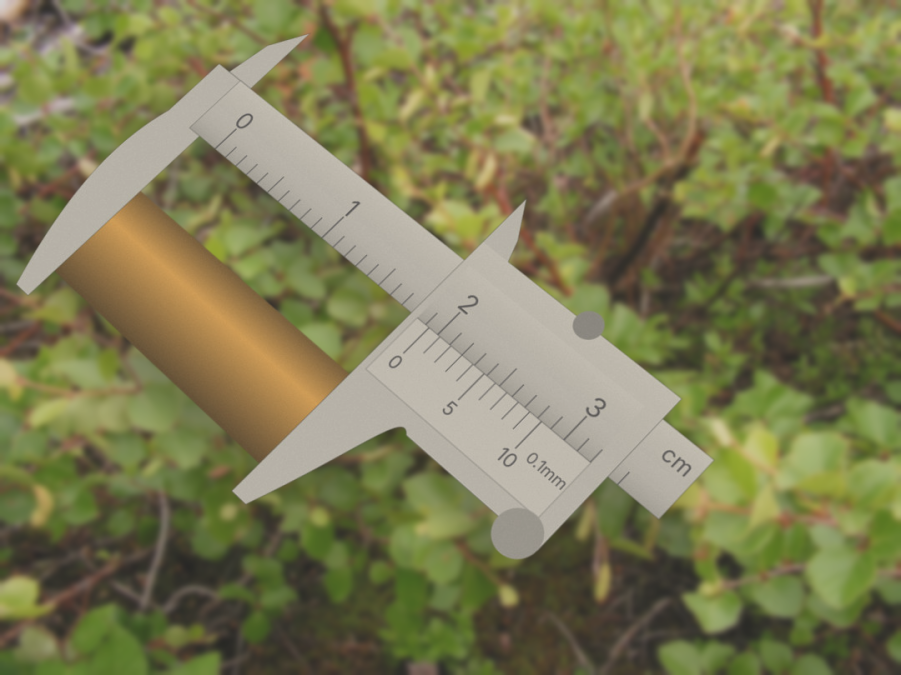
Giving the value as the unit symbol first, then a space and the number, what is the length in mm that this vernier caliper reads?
mm 19.3
